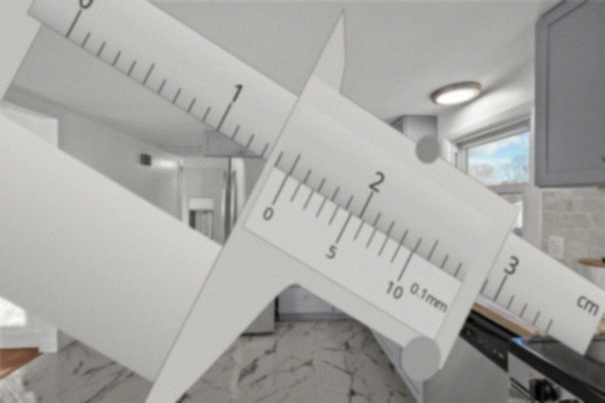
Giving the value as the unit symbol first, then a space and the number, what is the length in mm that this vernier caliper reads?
mm 14.9
